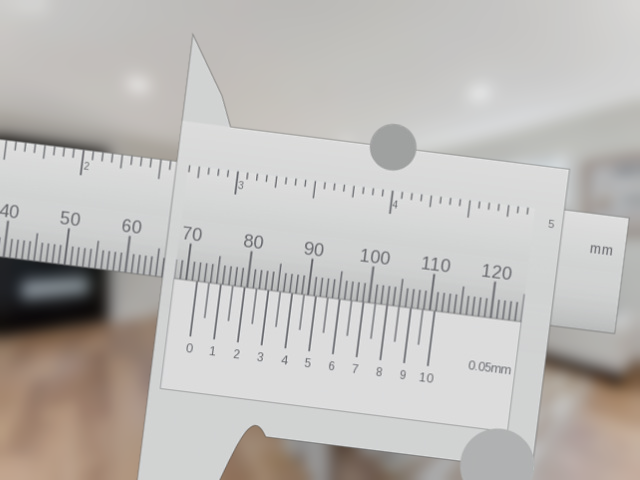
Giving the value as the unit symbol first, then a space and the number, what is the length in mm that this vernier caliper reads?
mm 71.8
